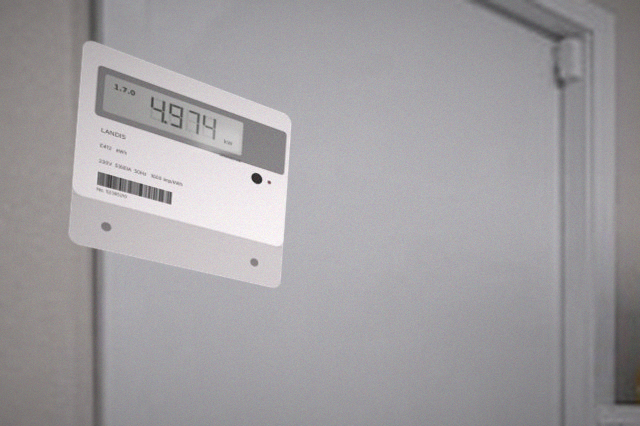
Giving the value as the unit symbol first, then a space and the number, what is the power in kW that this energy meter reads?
kW 4.974
